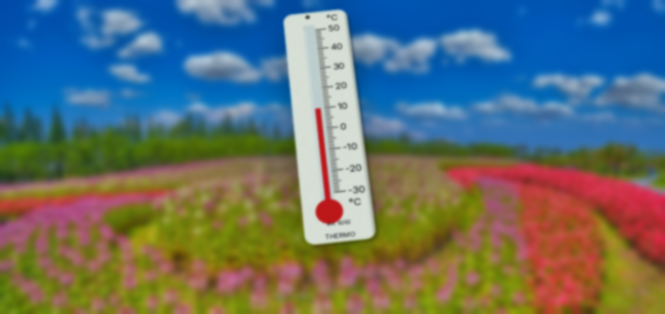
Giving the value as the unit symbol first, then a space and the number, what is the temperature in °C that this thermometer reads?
°C 10
